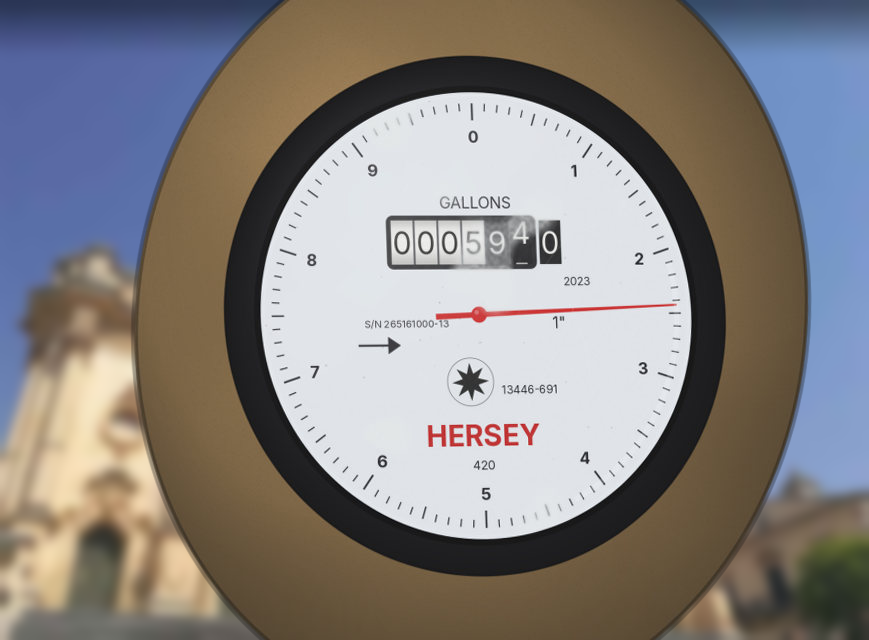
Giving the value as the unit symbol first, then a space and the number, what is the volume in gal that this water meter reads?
gal 5942.4
